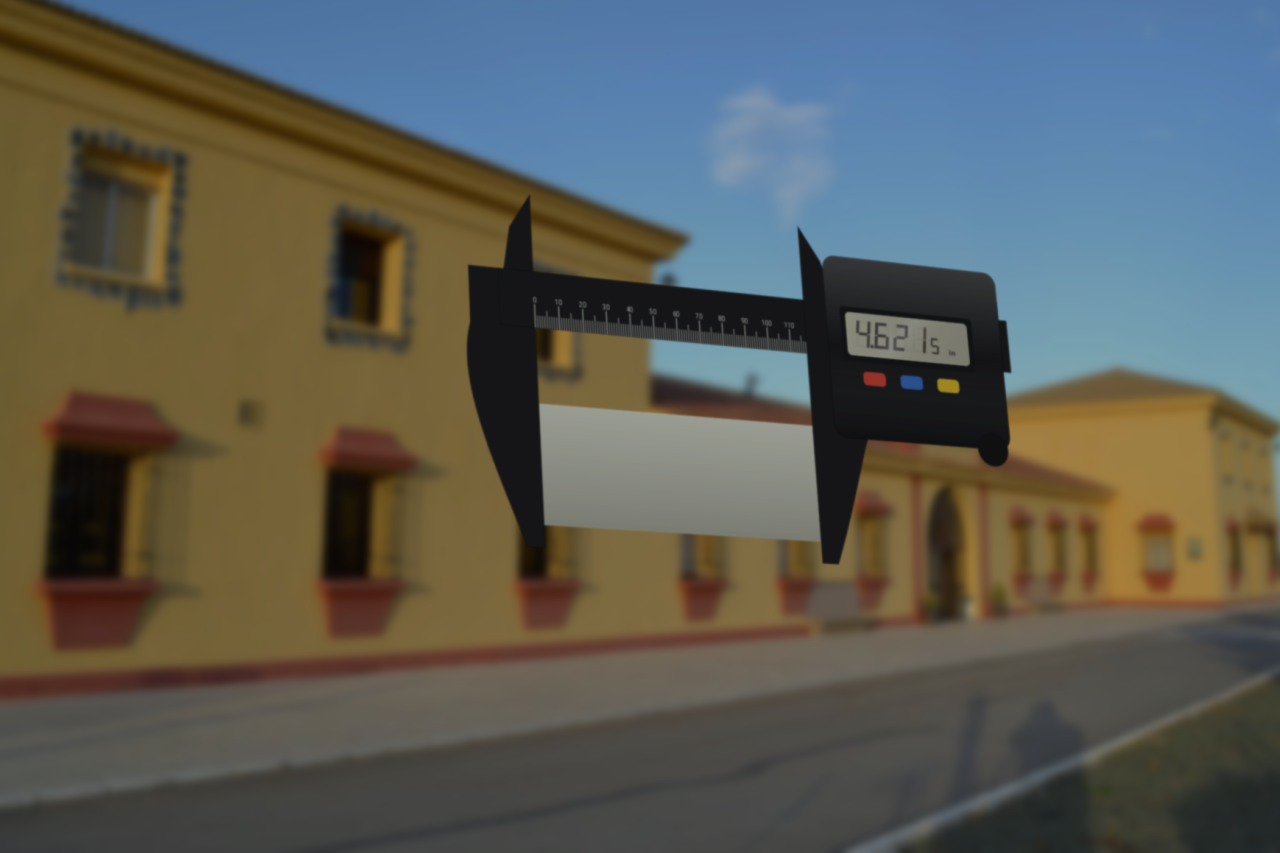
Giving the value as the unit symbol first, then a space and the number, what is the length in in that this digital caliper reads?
in 4.6215
